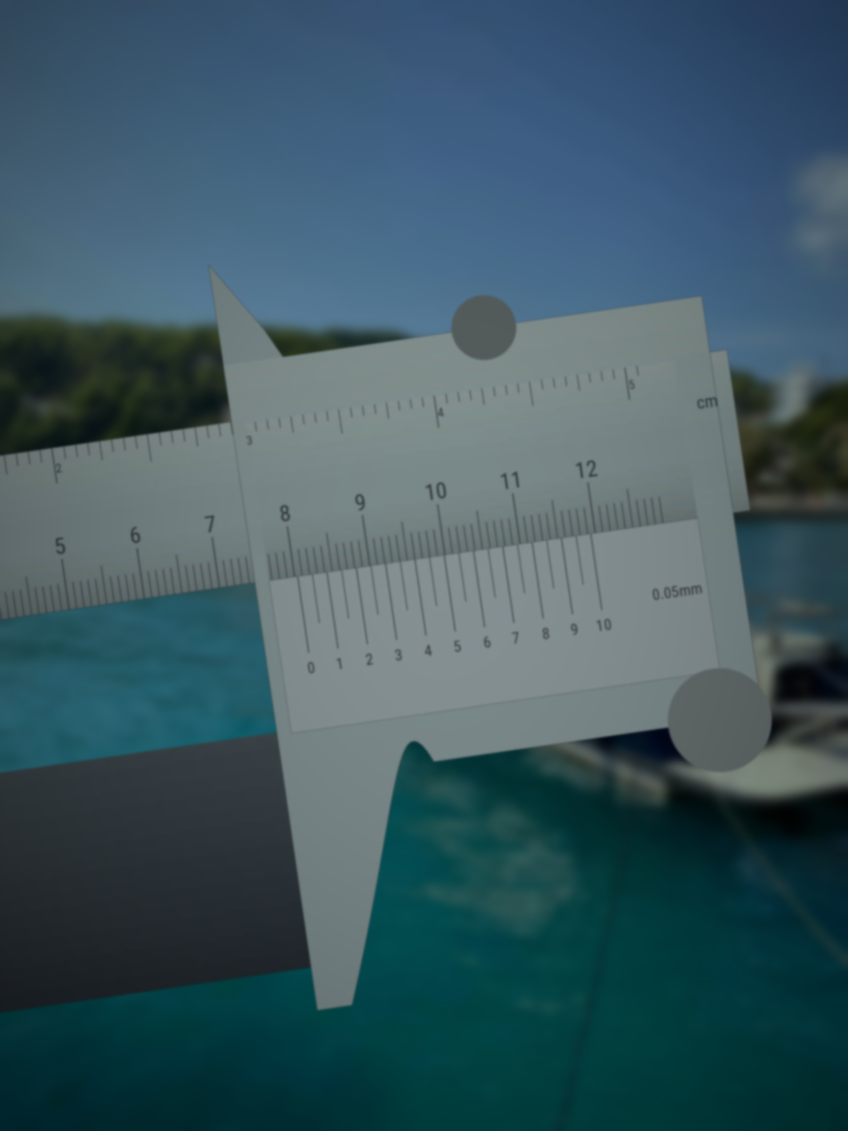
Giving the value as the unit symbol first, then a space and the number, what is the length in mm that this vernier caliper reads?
mm 80.4
